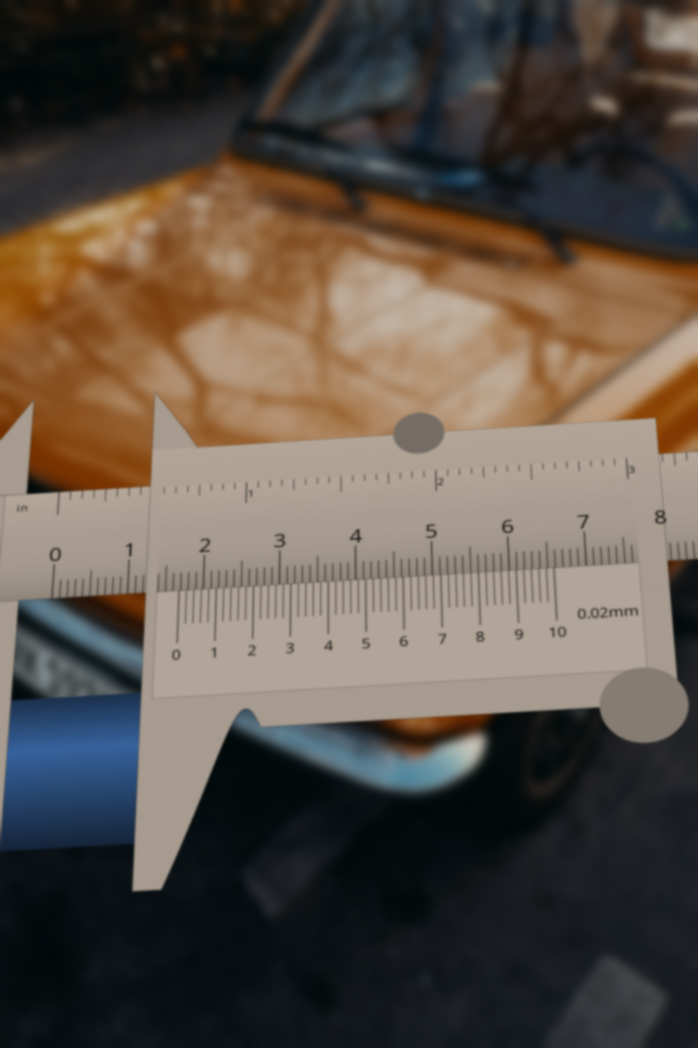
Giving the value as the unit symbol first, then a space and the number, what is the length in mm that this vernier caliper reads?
mm 16.8
